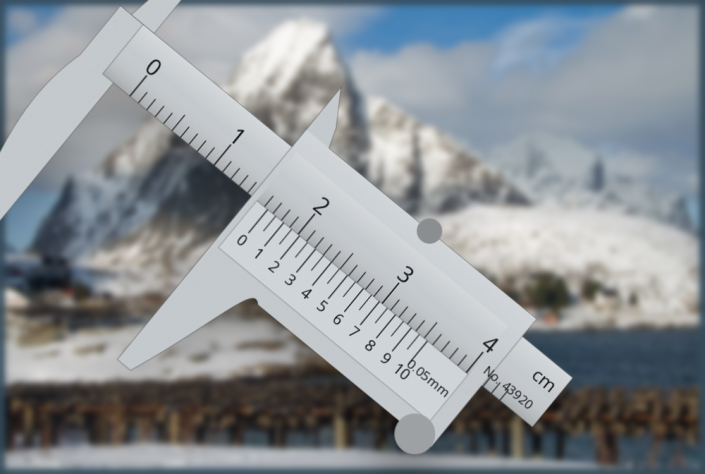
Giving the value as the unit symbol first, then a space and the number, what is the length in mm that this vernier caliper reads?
mm 16.4
